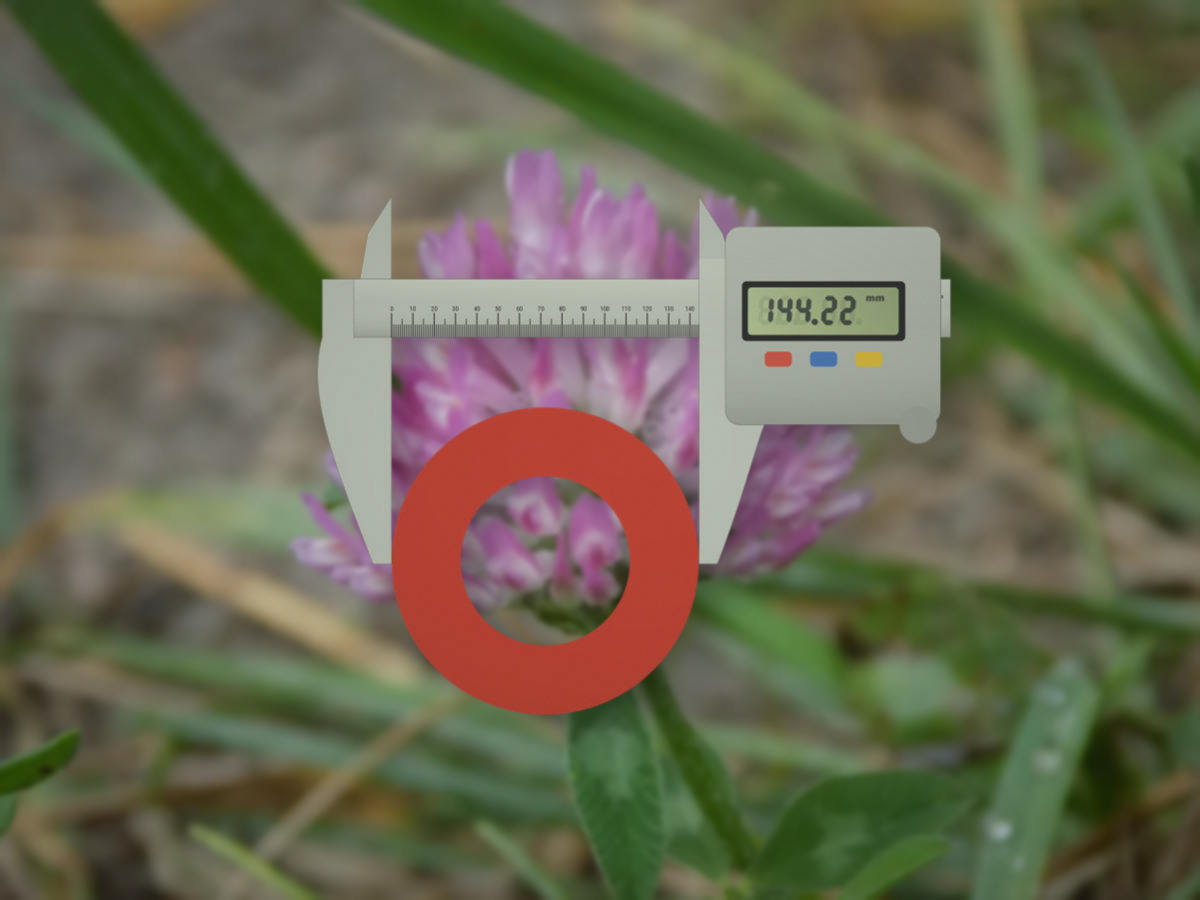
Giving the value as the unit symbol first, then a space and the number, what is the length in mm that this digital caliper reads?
mm 144.22
